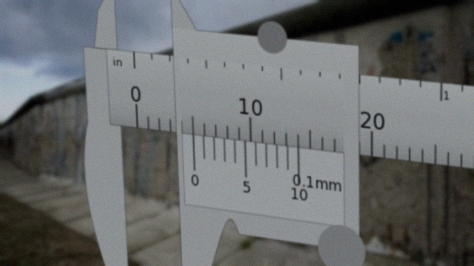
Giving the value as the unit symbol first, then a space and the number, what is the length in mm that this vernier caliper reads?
mm 5.0
